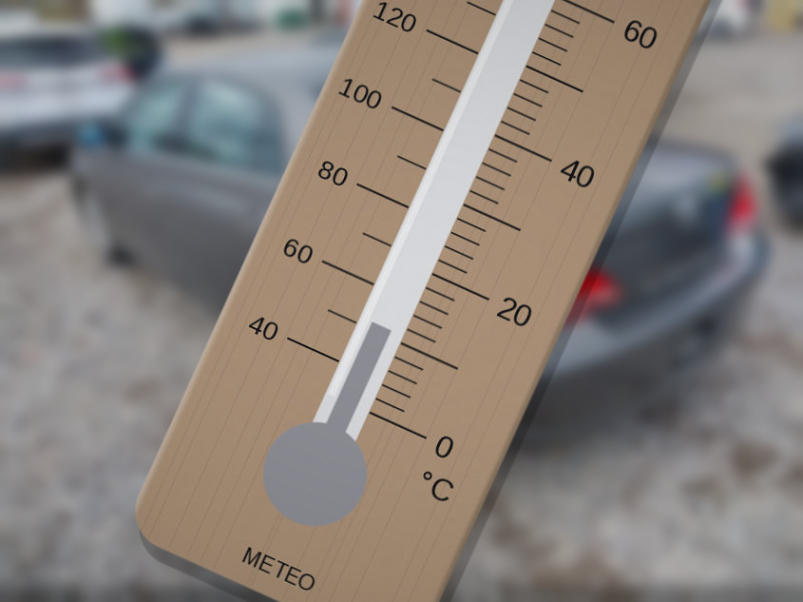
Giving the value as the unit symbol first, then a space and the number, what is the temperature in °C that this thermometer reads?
°C 11
